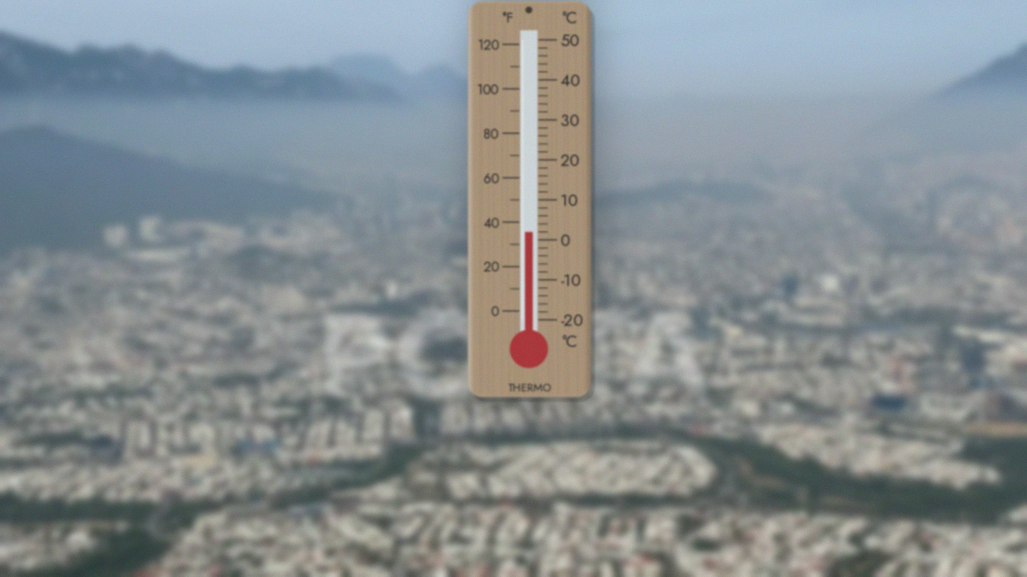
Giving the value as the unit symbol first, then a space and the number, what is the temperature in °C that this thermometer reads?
°C 2
